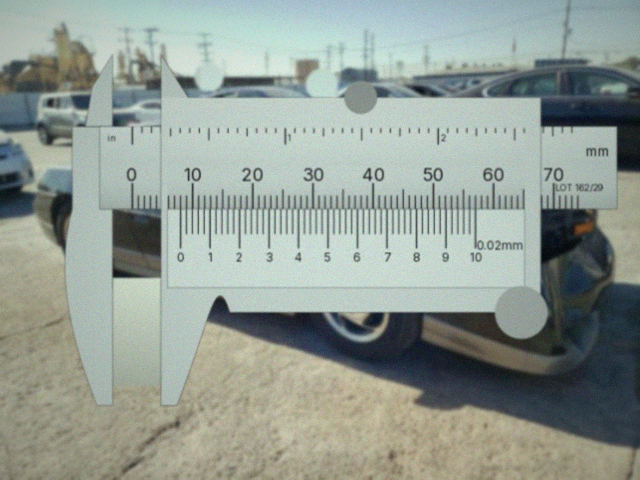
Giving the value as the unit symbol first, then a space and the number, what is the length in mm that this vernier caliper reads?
mm 8.0
